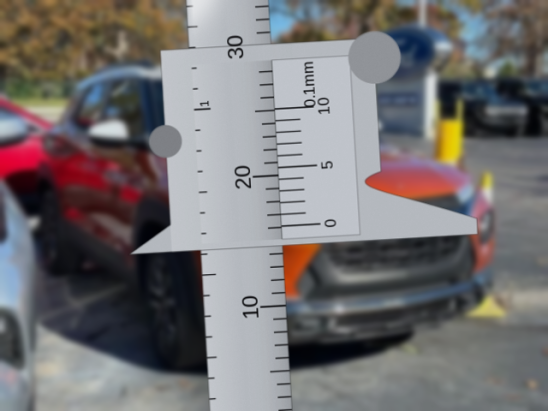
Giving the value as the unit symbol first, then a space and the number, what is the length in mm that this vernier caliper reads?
mm 16.1
